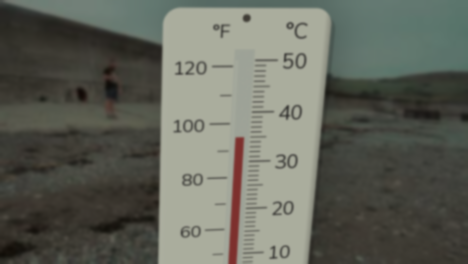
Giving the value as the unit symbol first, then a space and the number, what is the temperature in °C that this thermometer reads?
°C 35
